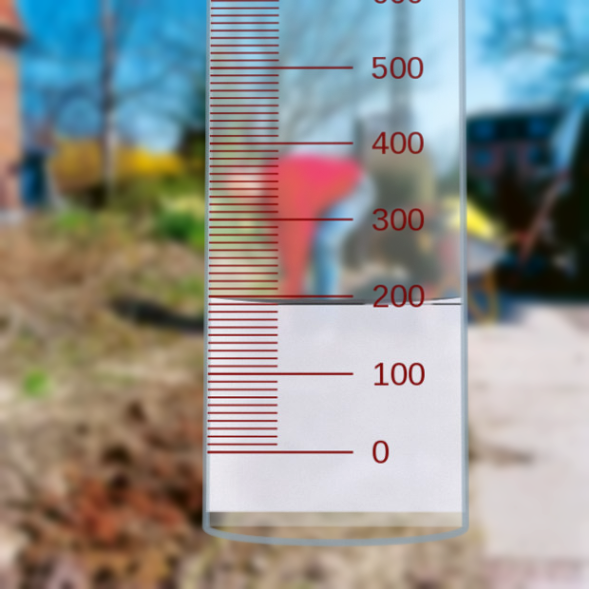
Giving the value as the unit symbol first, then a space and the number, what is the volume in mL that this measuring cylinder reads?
mL 190
